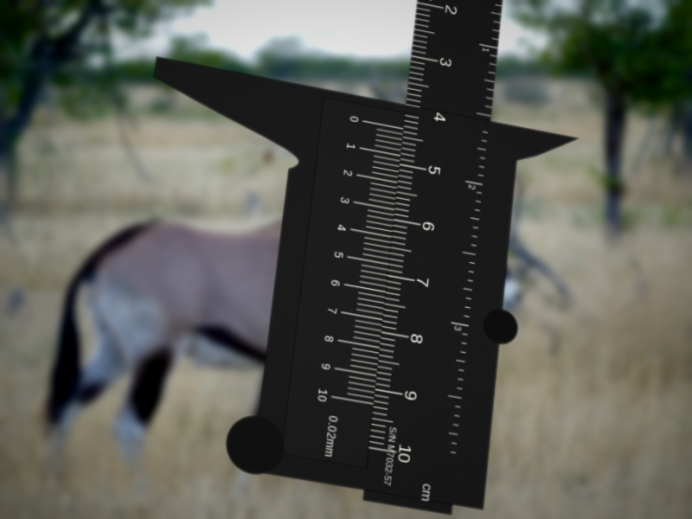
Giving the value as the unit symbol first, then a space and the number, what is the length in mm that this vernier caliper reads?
mm 43.5
